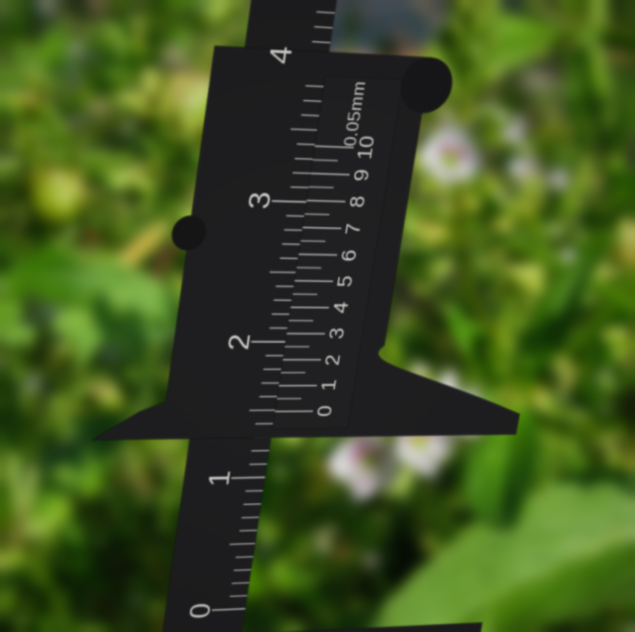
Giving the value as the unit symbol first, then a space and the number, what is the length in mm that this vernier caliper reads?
mm 14.9
